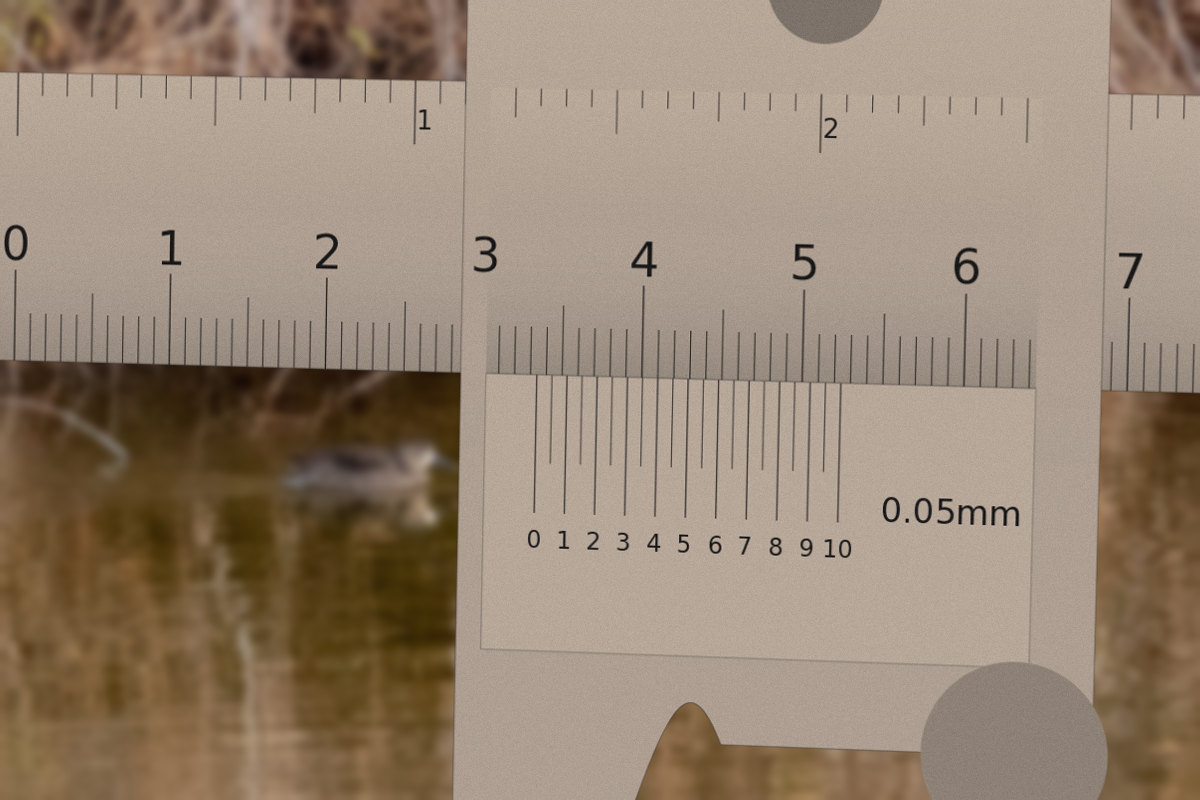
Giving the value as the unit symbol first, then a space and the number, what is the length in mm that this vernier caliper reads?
mm 33.4
